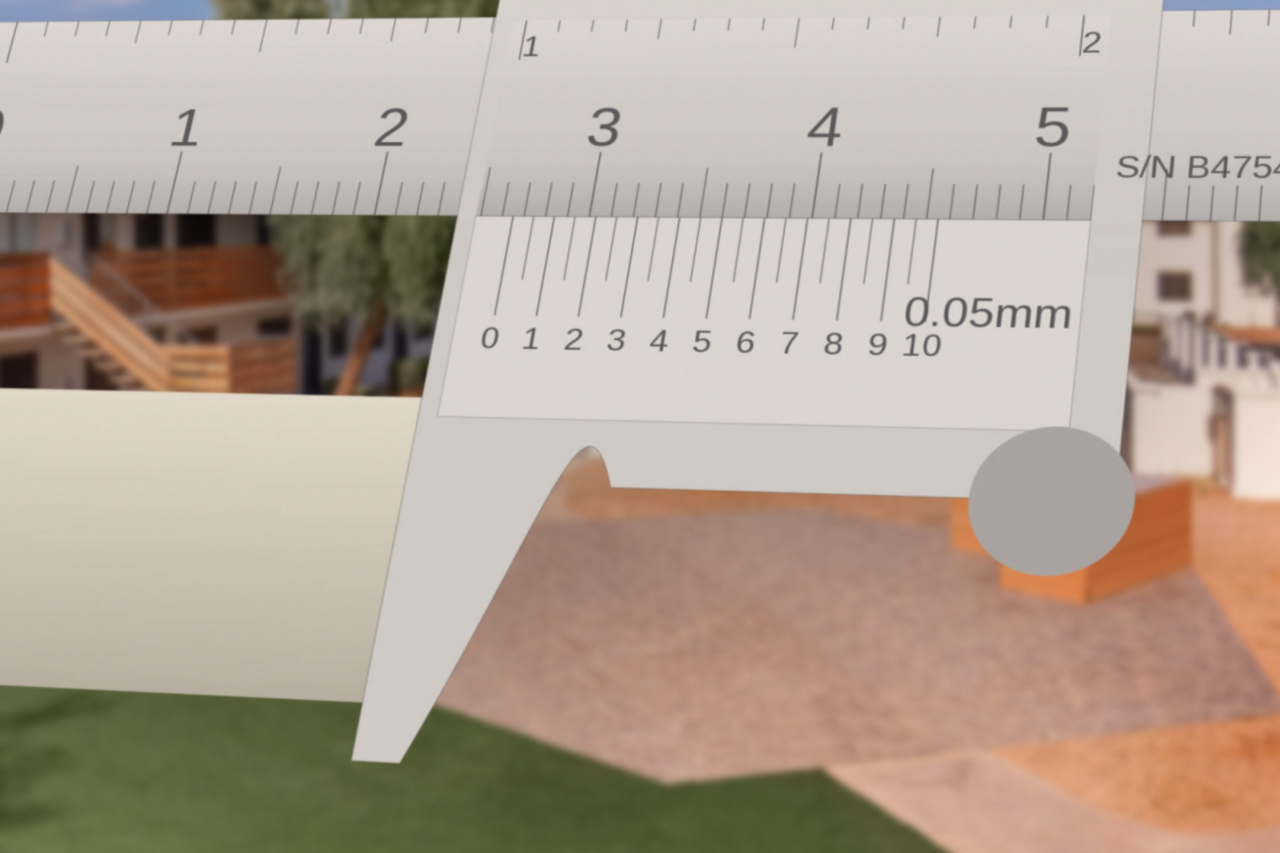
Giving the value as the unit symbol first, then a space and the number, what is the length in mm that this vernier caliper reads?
mm 26.5
